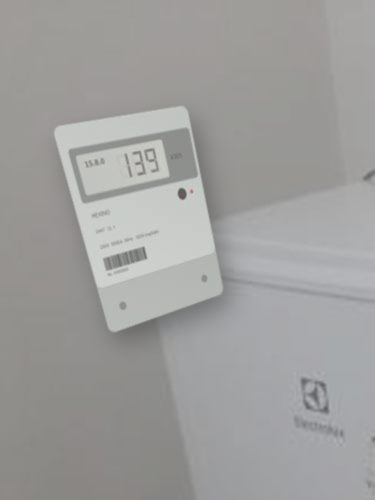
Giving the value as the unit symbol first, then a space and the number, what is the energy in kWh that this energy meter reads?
kWh 139
